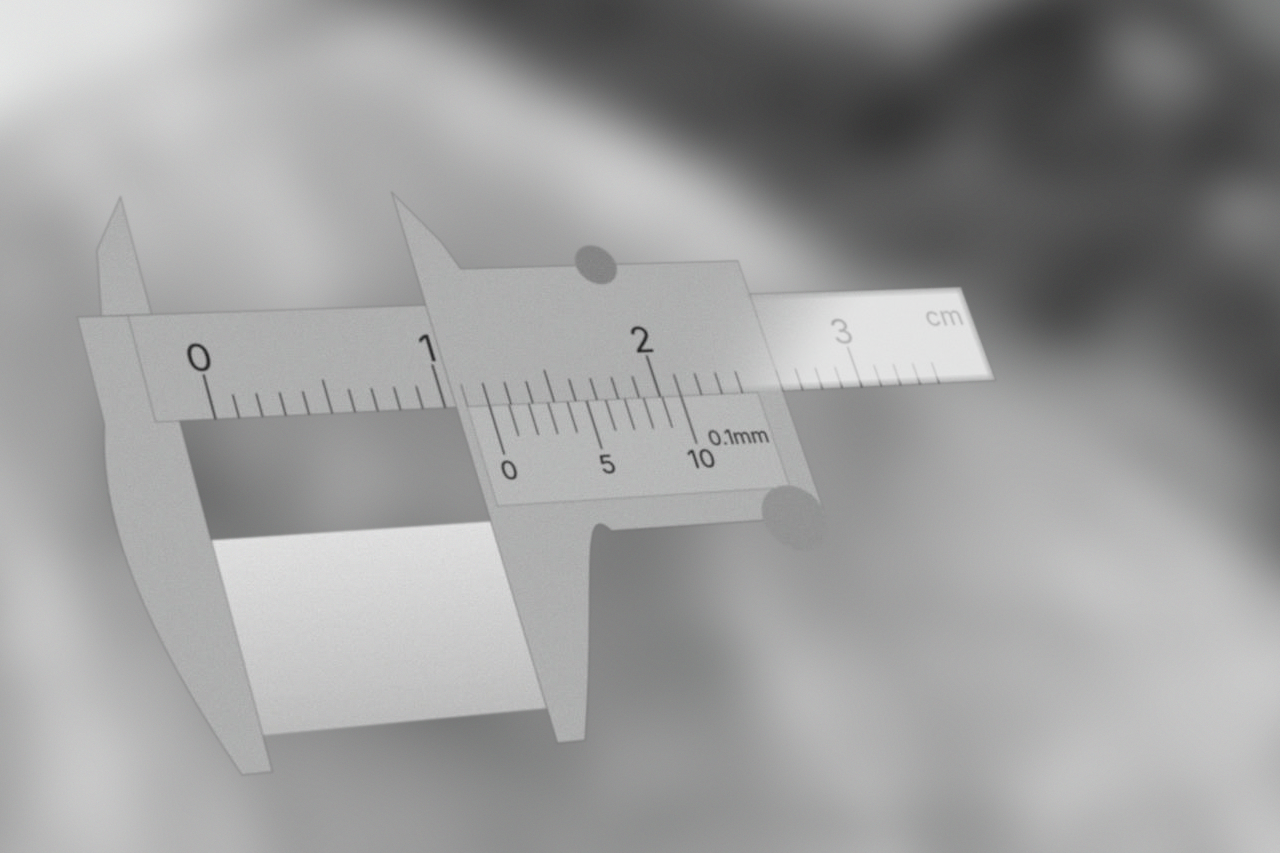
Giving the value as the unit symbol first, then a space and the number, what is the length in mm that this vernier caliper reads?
mm 12.0
